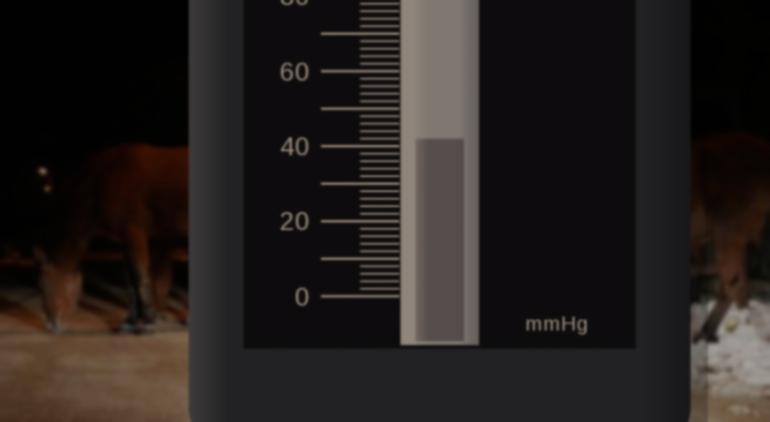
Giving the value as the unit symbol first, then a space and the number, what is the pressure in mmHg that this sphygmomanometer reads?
mmHg 42
